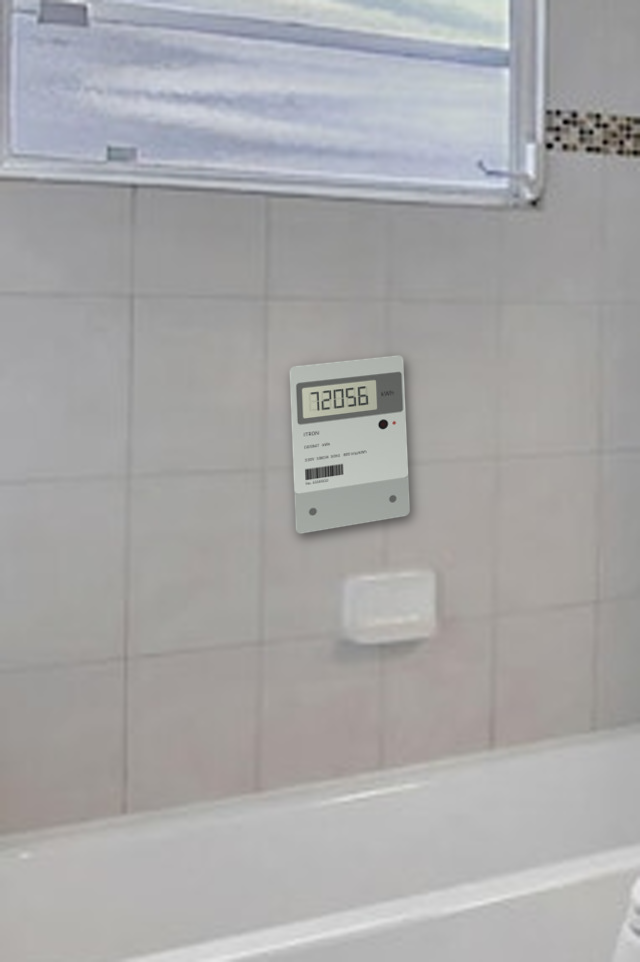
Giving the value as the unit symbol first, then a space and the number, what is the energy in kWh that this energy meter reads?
kWh 72056
